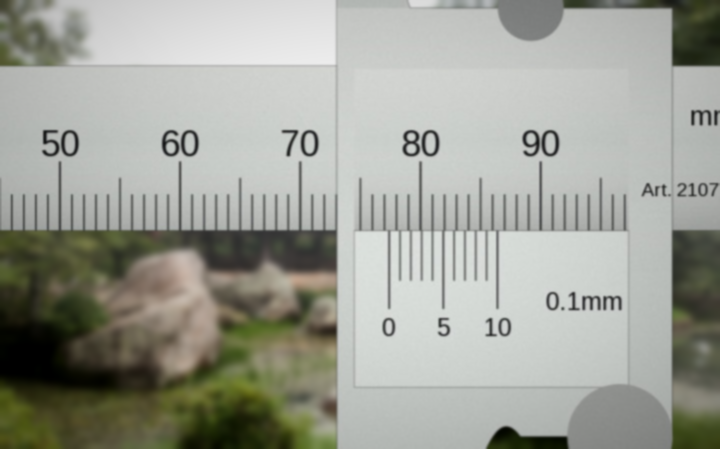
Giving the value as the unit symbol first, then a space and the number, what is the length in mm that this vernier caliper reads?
mm 77.4
